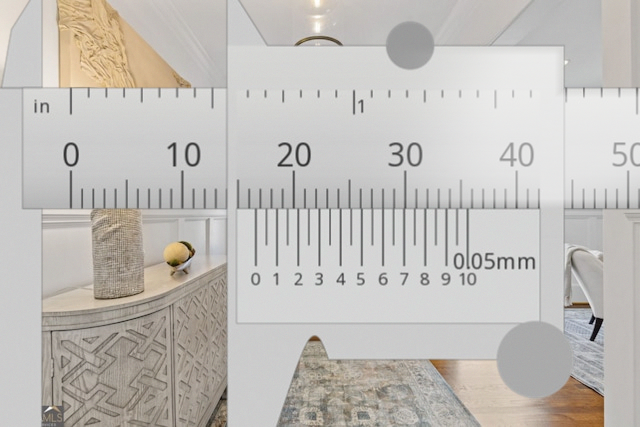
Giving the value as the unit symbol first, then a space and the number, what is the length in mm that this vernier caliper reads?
mm 16.6
